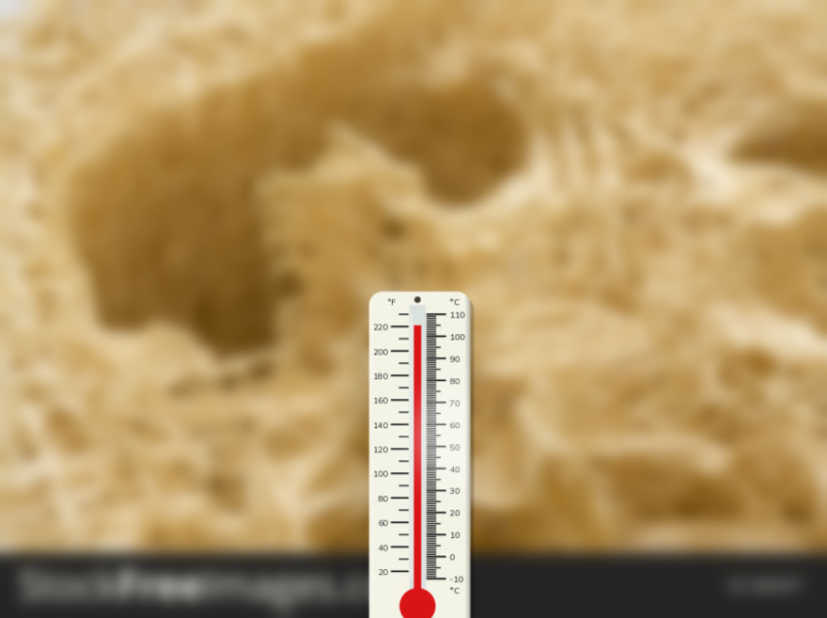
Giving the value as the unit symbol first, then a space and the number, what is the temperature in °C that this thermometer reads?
°C 105
